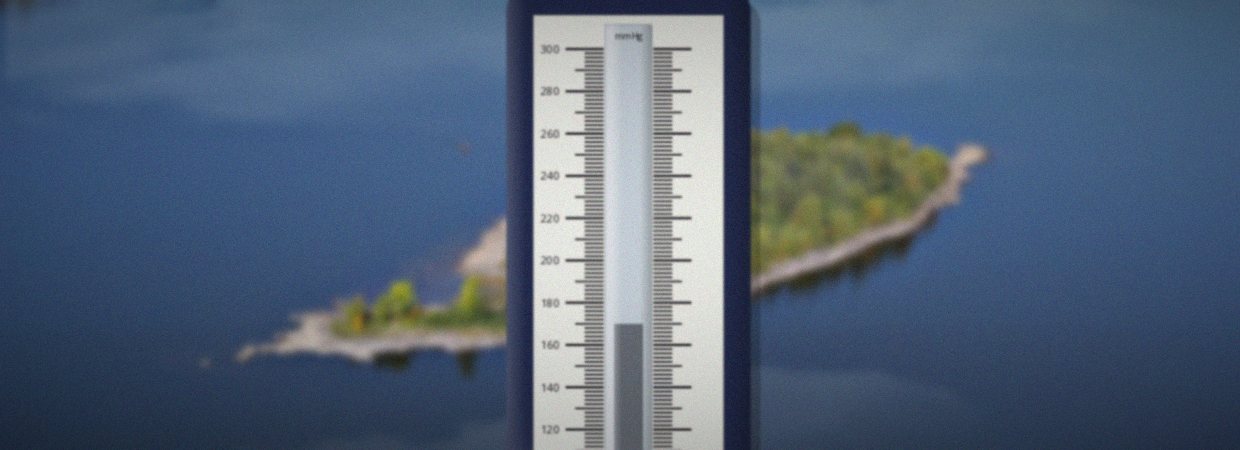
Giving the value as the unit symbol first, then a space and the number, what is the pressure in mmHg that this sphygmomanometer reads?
mmHg 170
